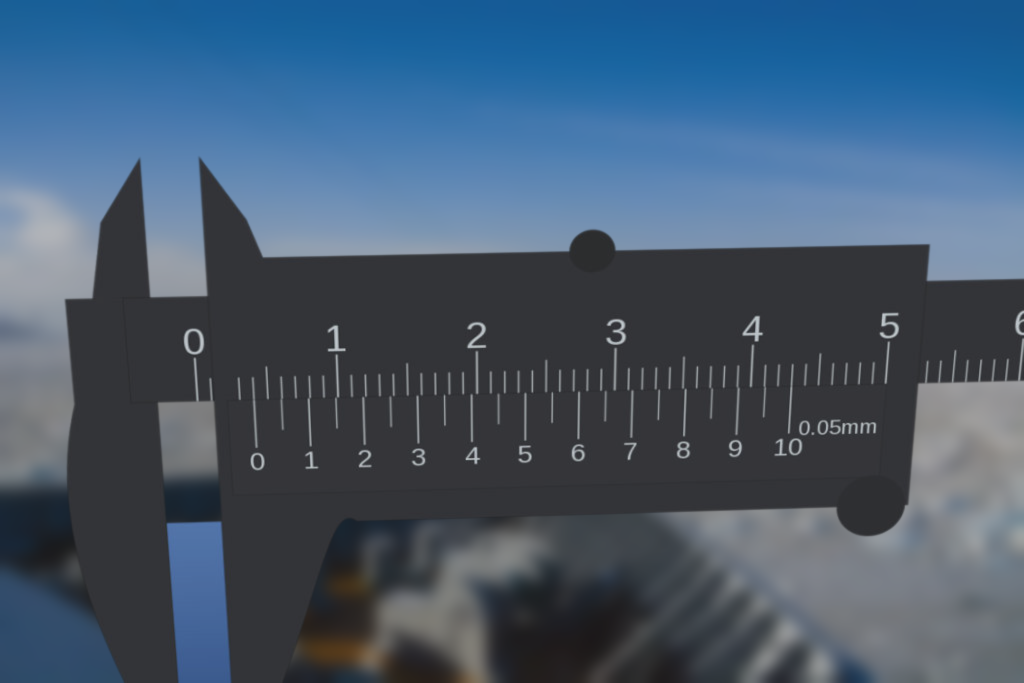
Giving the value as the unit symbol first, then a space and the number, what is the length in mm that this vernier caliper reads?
mm 4.0
